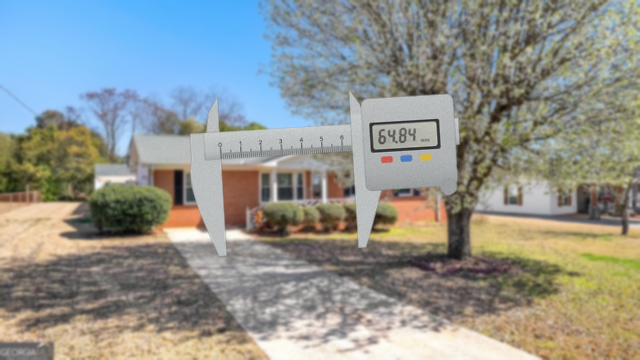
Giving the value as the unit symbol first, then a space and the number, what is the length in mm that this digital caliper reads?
mm 64.84
